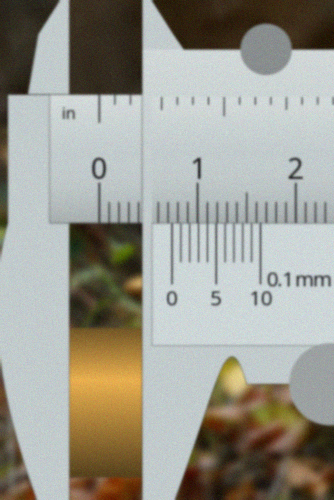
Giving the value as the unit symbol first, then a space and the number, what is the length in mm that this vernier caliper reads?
mm 7.4
